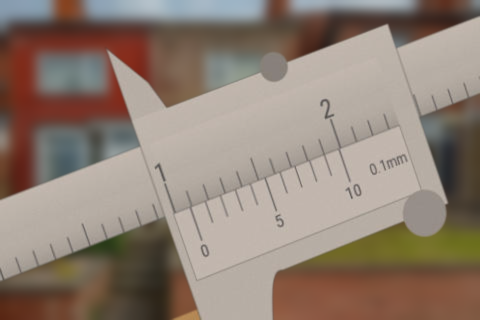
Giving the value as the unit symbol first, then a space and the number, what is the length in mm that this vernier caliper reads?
mm 10.9
